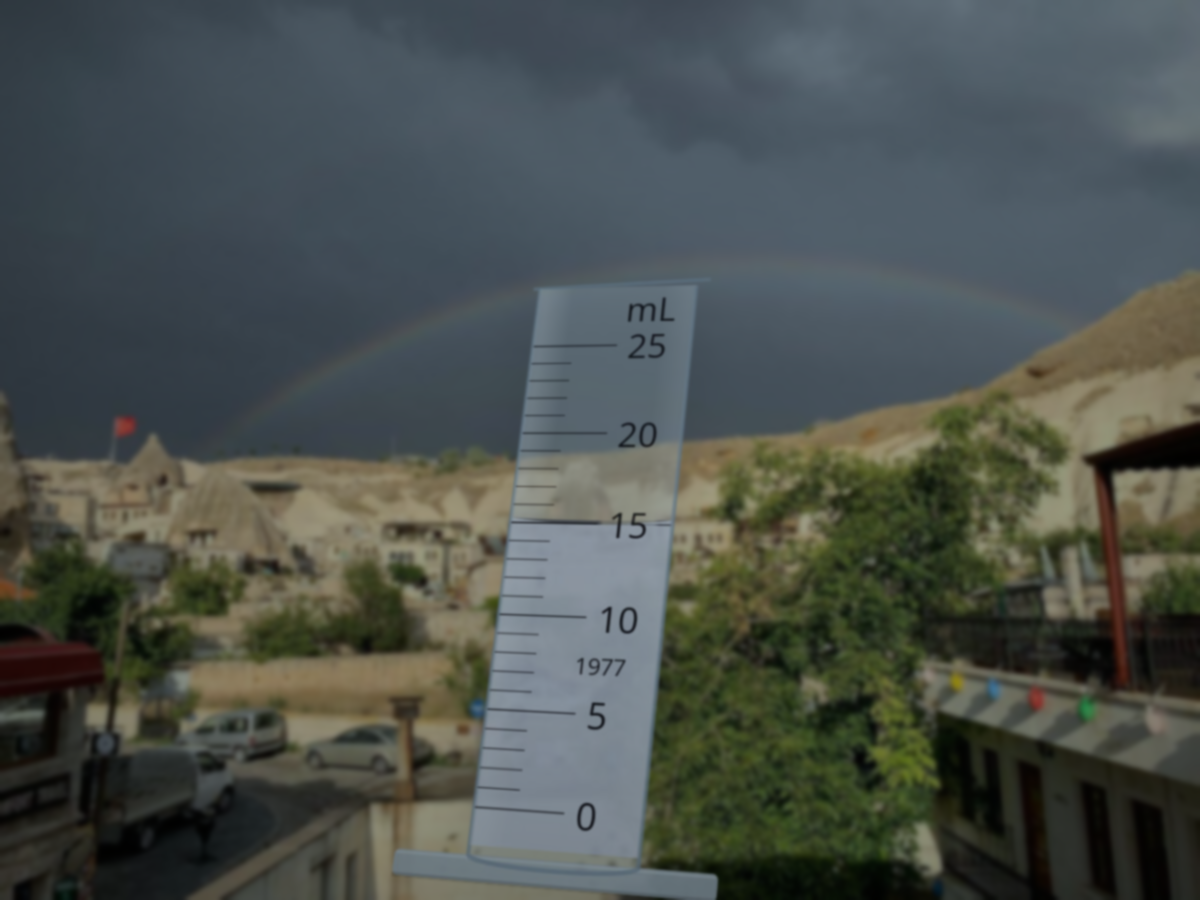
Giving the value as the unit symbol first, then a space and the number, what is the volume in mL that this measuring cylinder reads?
mL 15
